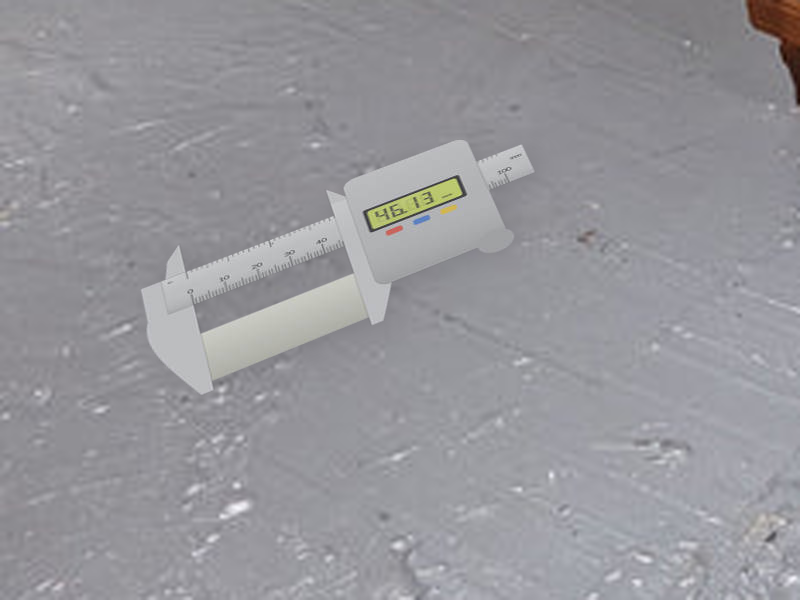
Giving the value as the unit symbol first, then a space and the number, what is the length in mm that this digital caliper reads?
mm 46.13
